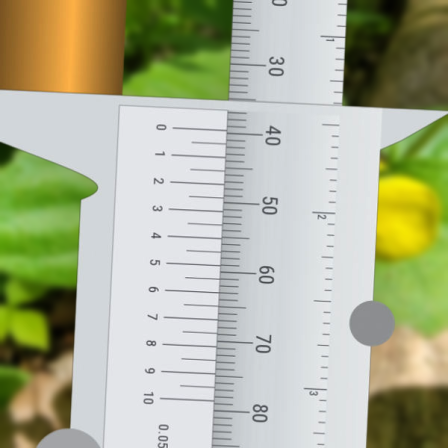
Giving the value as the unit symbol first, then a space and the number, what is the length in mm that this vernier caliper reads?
mm 39.6
